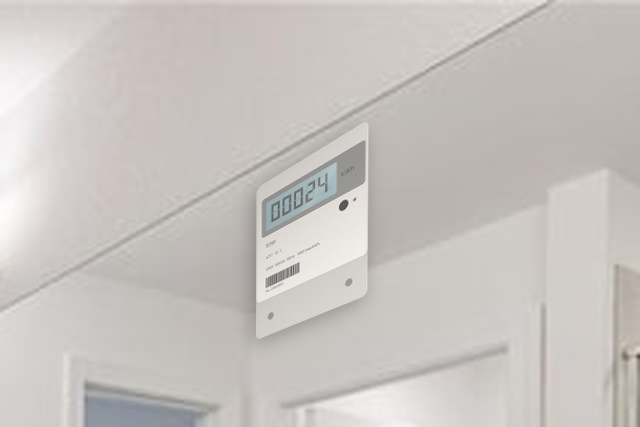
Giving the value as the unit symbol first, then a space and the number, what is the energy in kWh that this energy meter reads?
kWh 24
